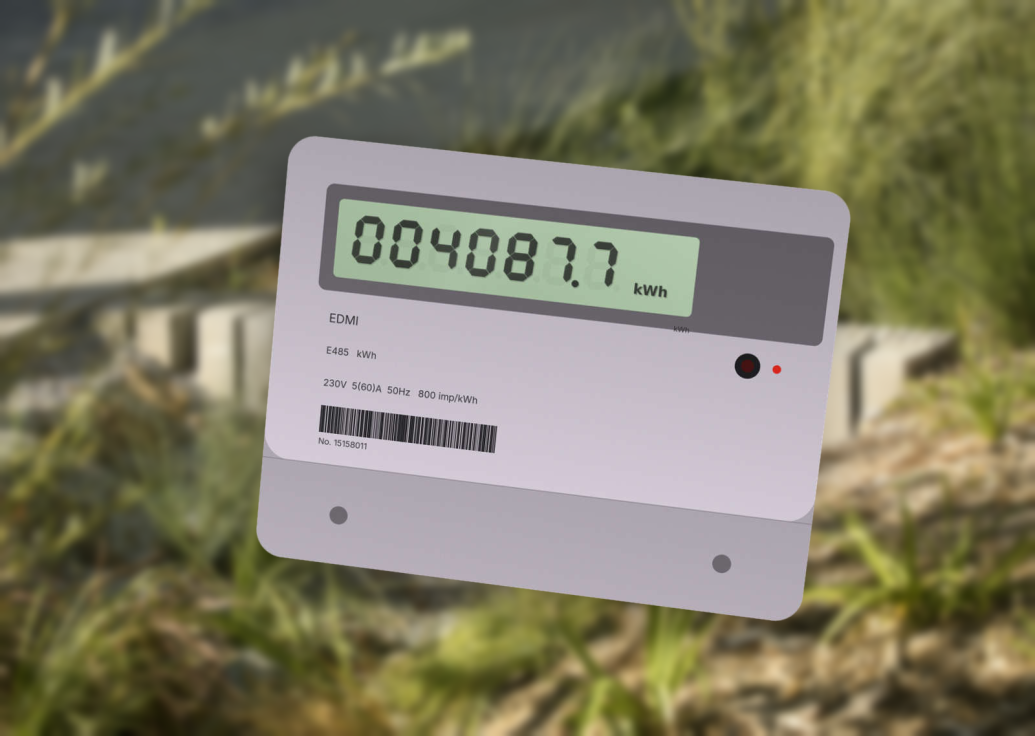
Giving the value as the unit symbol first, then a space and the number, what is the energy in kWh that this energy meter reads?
kWh 4087.7
